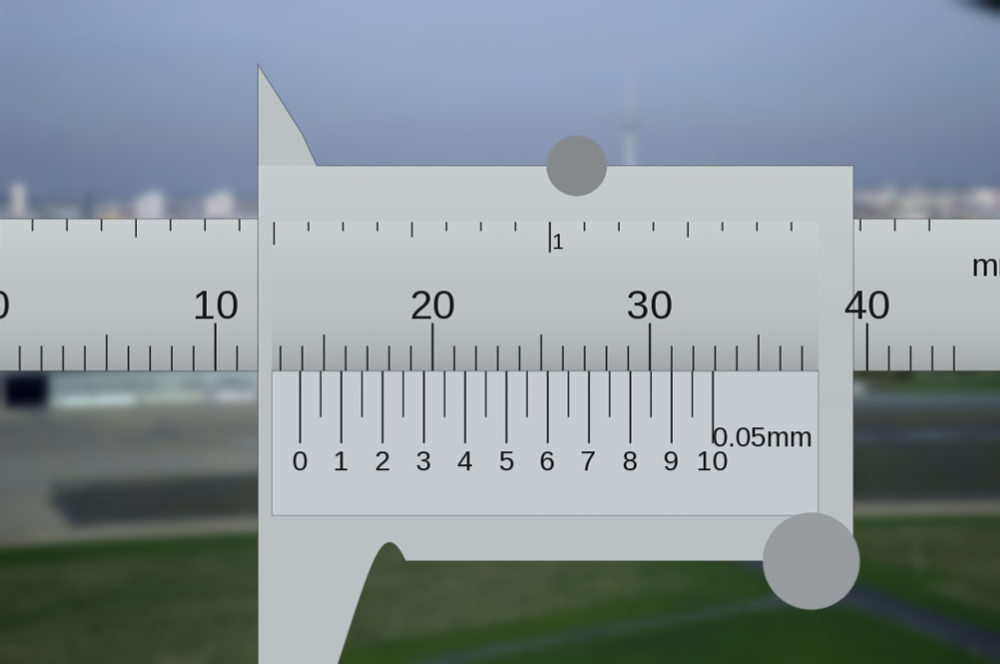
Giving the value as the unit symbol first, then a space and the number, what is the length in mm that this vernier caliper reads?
mm 13.9
